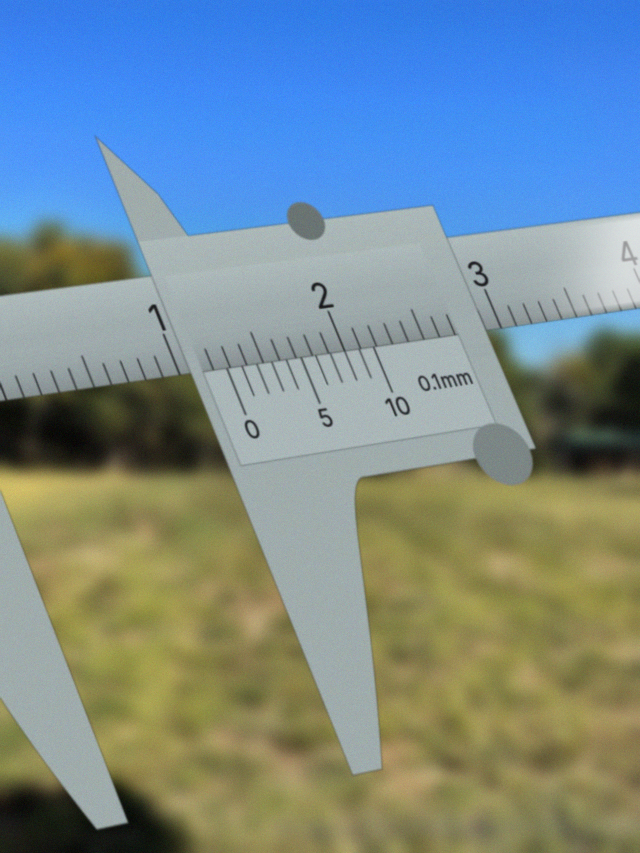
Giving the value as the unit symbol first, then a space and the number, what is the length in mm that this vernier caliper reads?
mm 12.8
